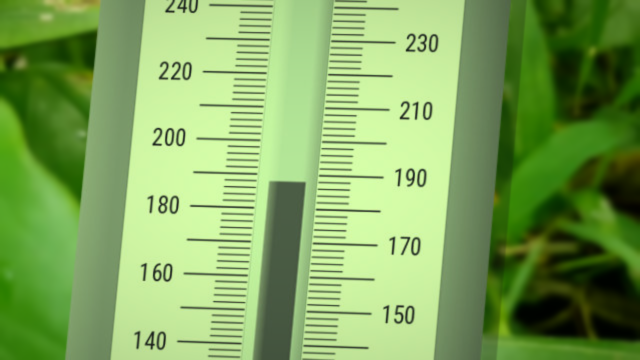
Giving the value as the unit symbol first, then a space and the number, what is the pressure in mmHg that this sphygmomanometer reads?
mmHg 188
